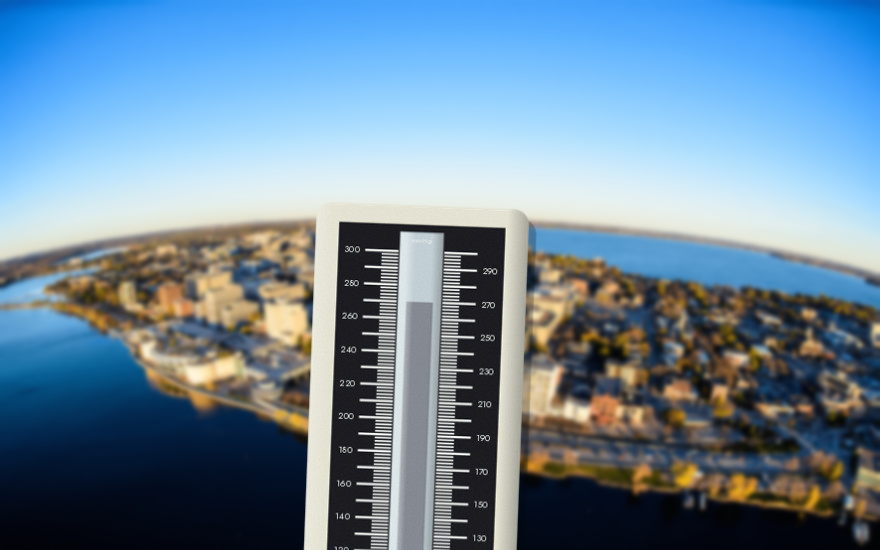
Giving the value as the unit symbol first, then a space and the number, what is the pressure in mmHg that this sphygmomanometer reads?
mmHg 270
